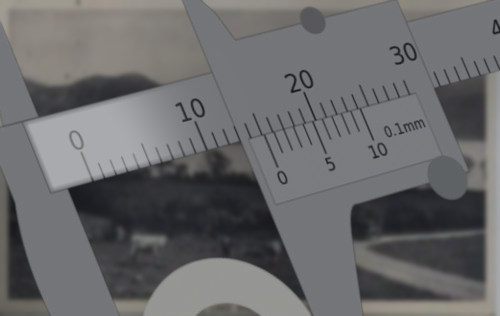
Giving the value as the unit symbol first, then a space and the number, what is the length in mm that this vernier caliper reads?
mm 15.2
